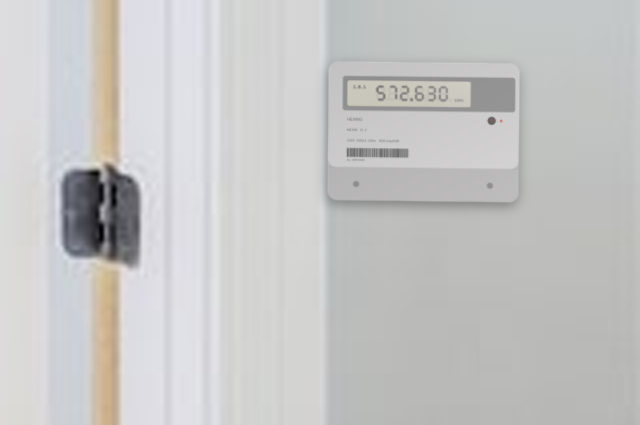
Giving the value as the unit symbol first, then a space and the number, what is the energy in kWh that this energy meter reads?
kWh 572.630
